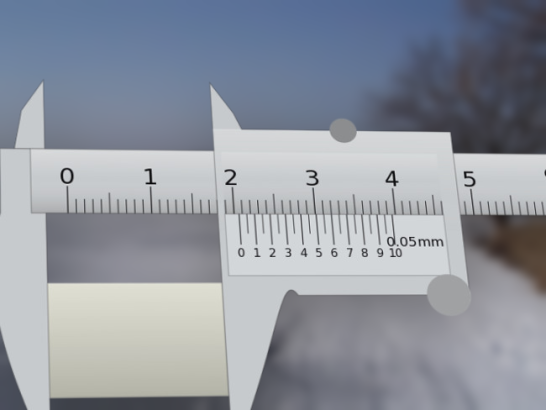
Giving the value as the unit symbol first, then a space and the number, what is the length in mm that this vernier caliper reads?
mm 20.6
